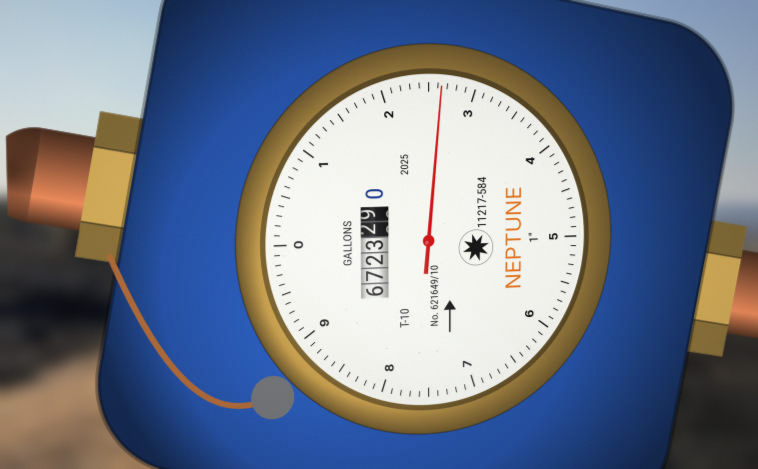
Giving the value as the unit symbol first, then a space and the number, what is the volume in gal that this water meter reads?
gal 6723292.6
